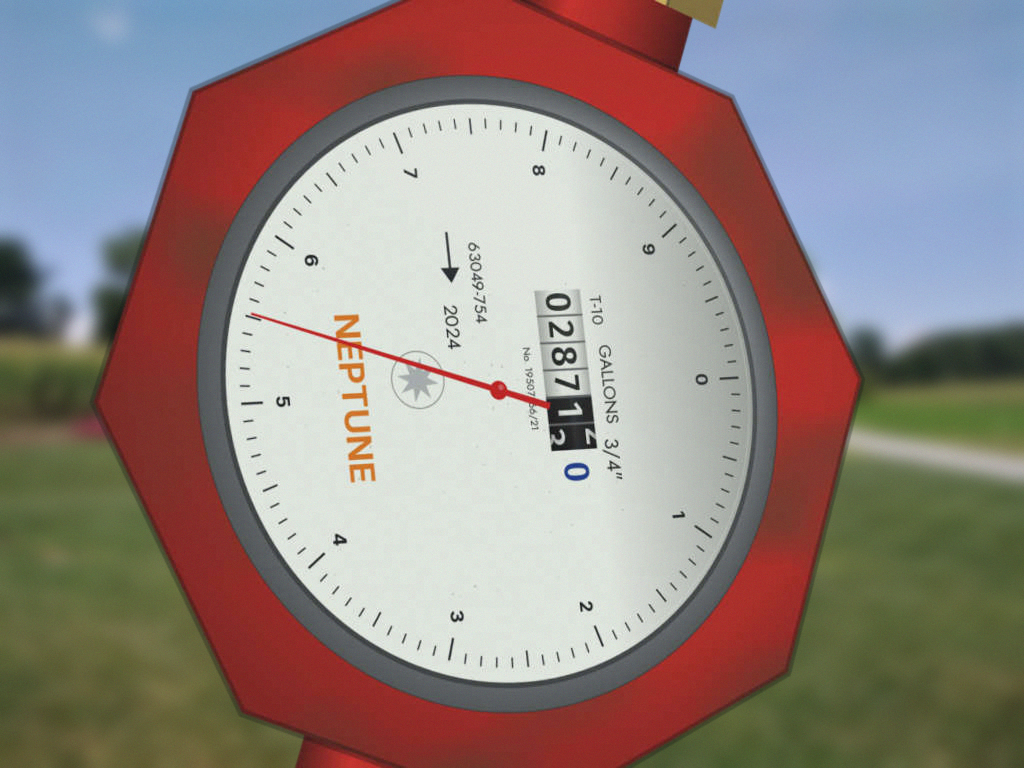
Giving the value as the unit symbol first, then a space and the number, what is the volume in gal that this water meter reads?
gal 287125.5
